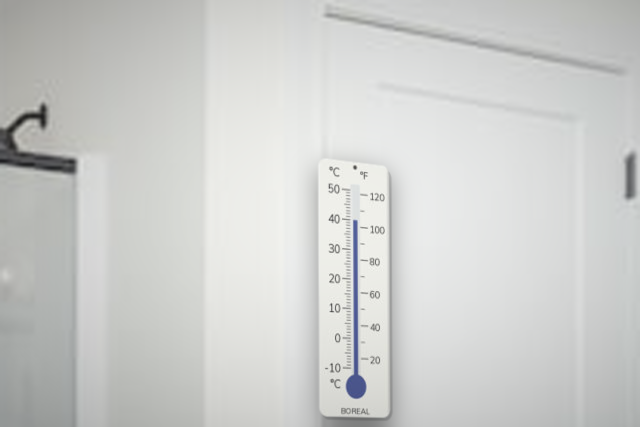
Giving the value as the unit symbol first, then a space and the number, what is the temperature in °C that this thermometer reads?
°C 40
